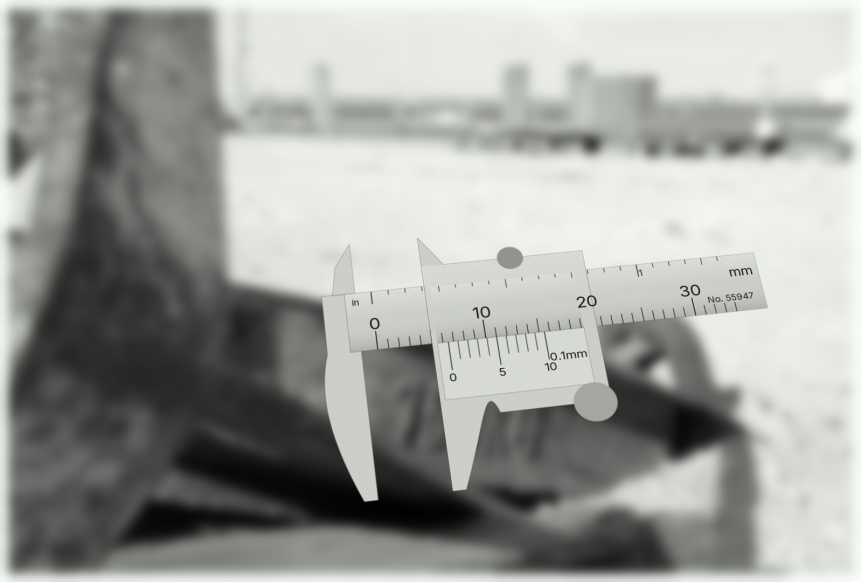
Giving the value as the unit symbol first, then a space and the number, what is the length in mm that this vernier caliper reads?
mm 6.5
